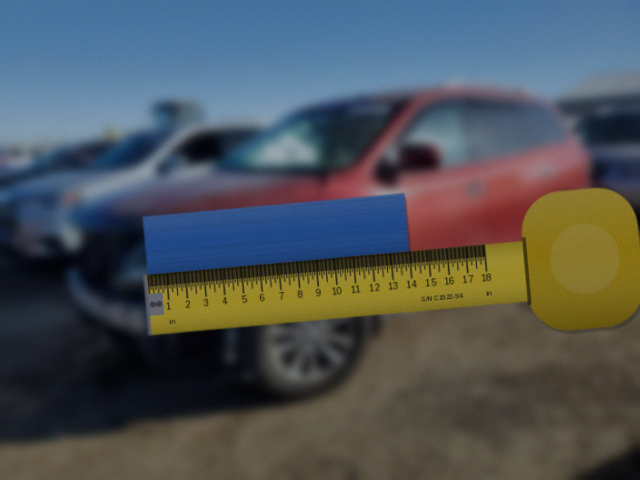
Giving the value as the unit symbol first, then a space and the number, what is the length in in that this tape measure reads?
in 14
